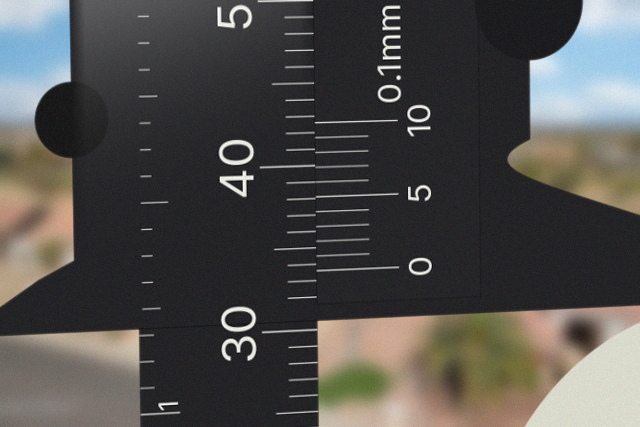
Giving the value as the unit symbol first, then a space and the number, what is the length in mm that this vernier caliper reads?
mm 33.6
